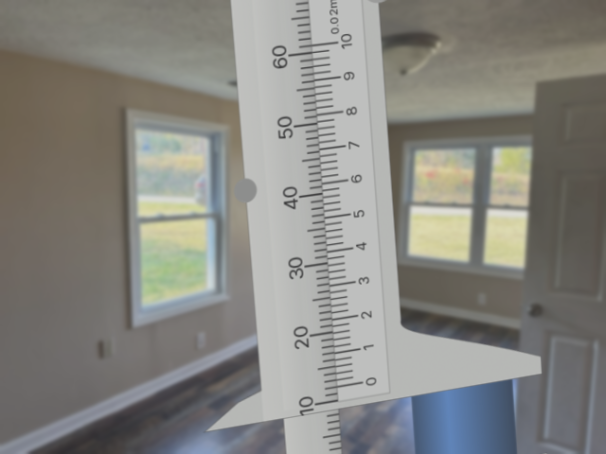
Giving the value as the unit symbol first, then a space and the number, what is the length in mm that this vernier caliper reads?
mm 12.0
